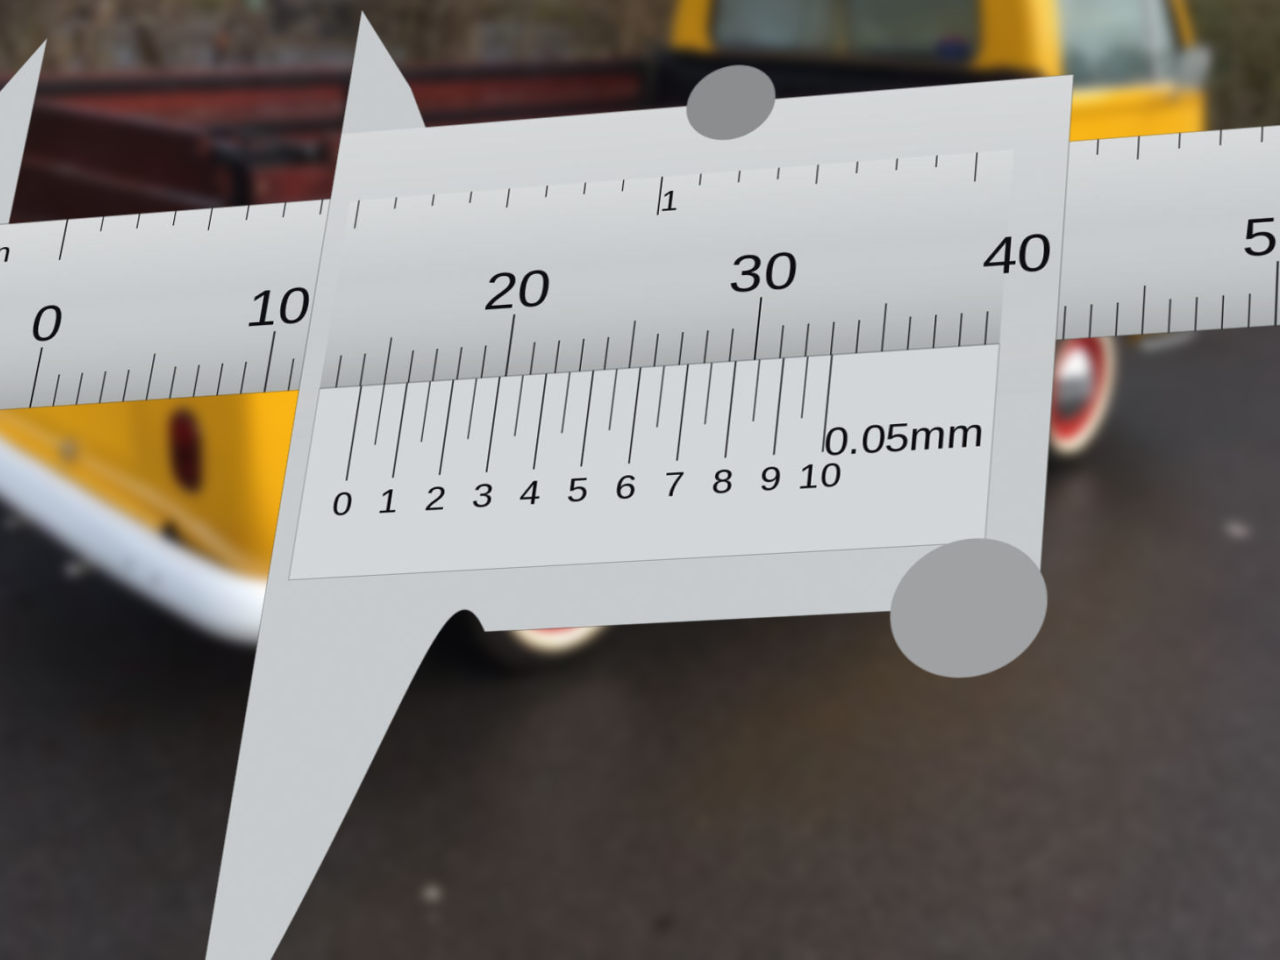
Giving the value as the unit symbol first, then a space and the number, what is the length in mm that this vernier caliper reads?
mm 14.05
